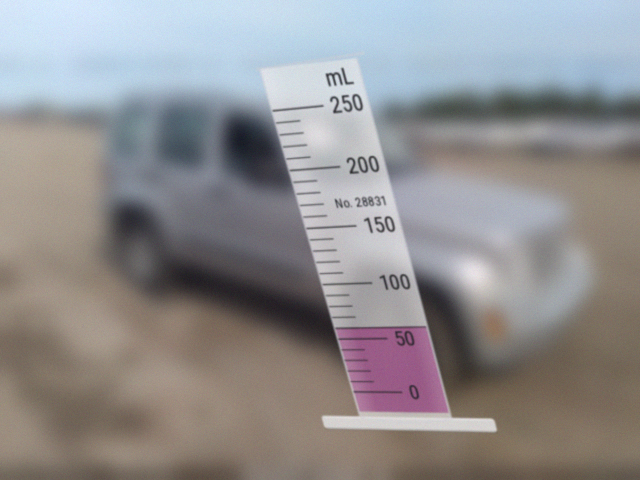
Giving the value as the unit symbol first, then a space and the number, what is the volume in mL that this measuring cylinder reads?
mL 60
